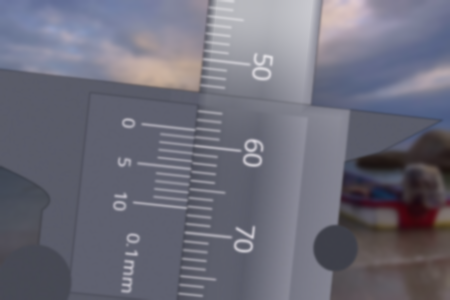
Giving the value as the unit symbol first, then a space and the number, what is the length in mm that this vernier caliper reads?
mm 58.2
